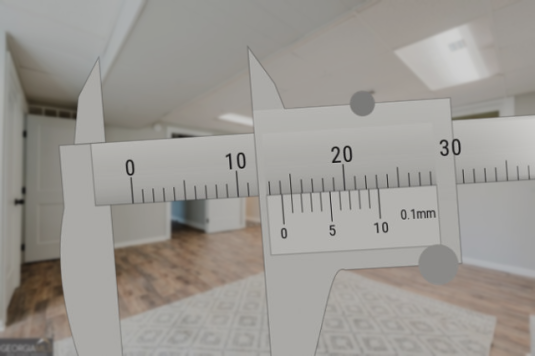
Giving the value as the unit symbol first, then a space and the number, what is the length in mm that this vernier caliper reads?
mm 14.1
